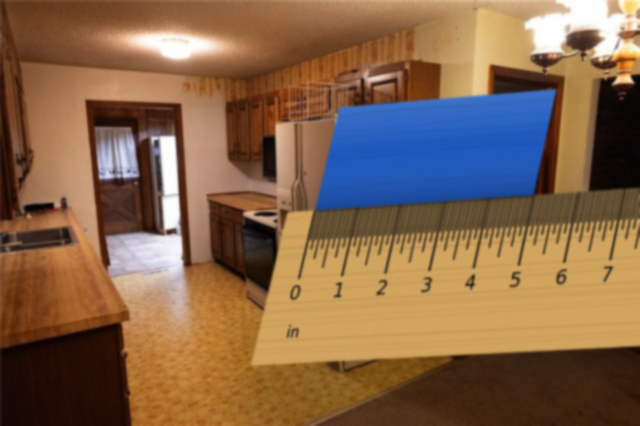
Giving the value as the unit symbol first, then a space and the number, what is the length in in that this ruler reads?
in 5
